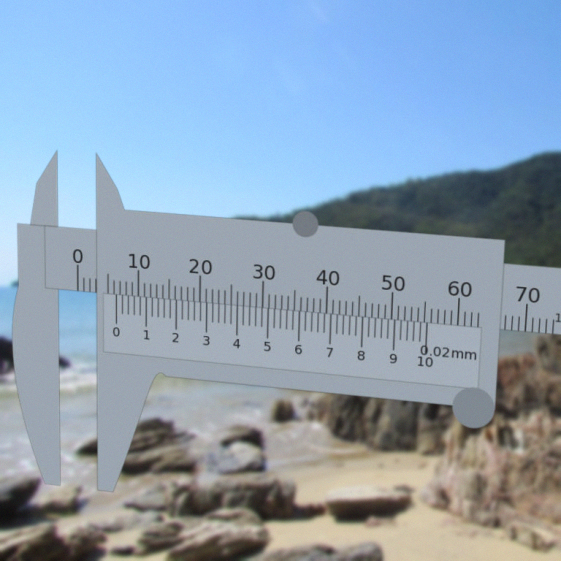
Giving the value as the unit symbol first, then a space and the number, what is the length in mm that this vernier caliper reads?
mm 6.4
